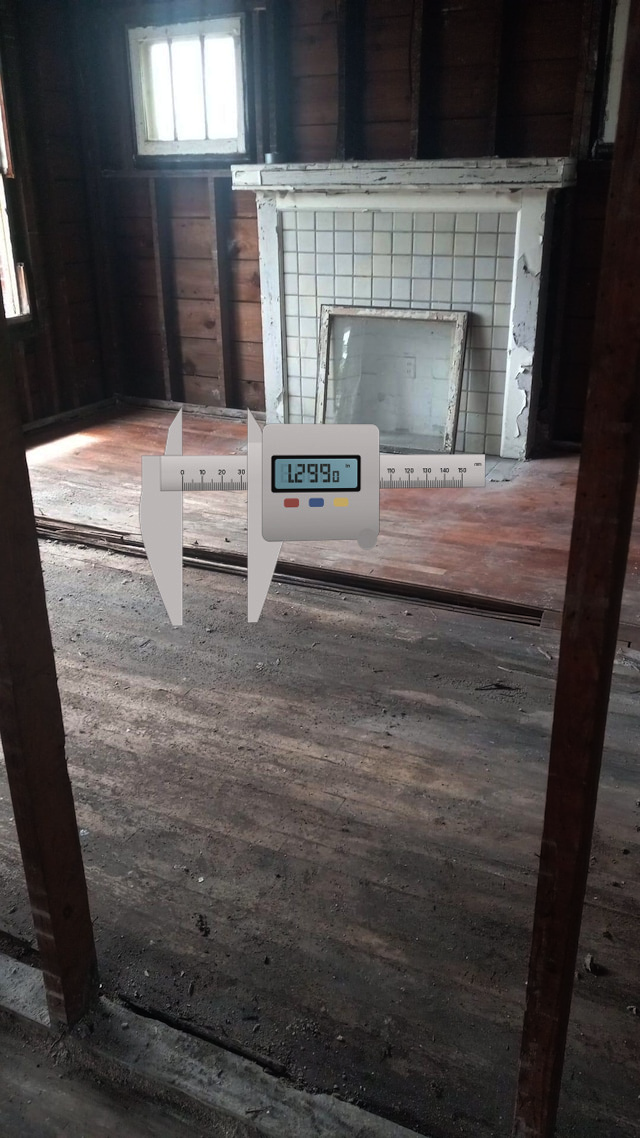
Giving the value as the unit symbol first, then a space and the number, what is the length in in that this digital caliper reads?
in 1.2990
